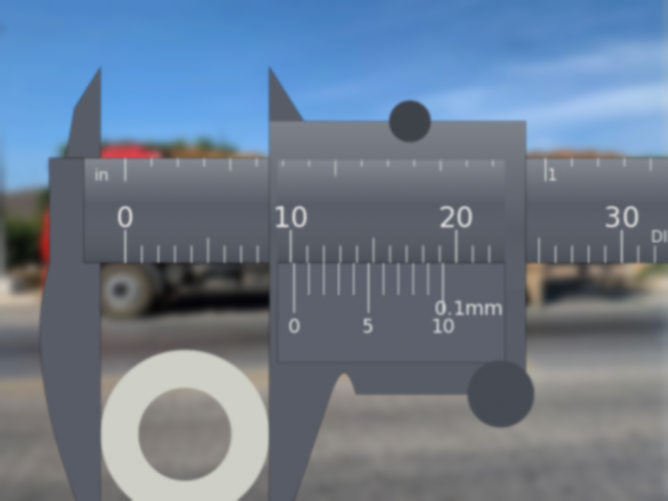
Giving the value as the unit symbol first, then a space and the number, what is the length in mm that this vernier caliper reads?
mm 10.2
